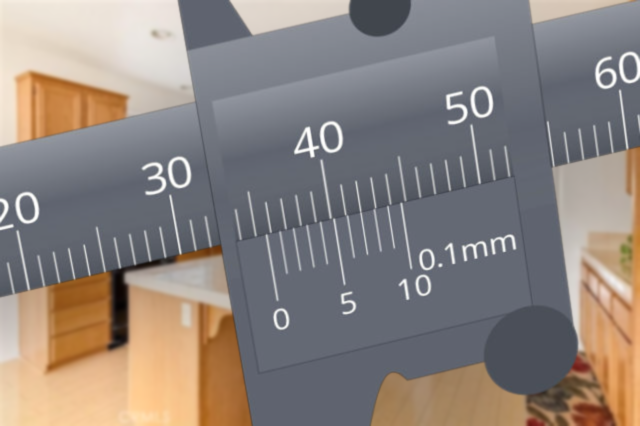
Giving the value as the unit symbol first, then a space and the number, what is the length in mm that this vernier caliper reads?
mm 35.7
